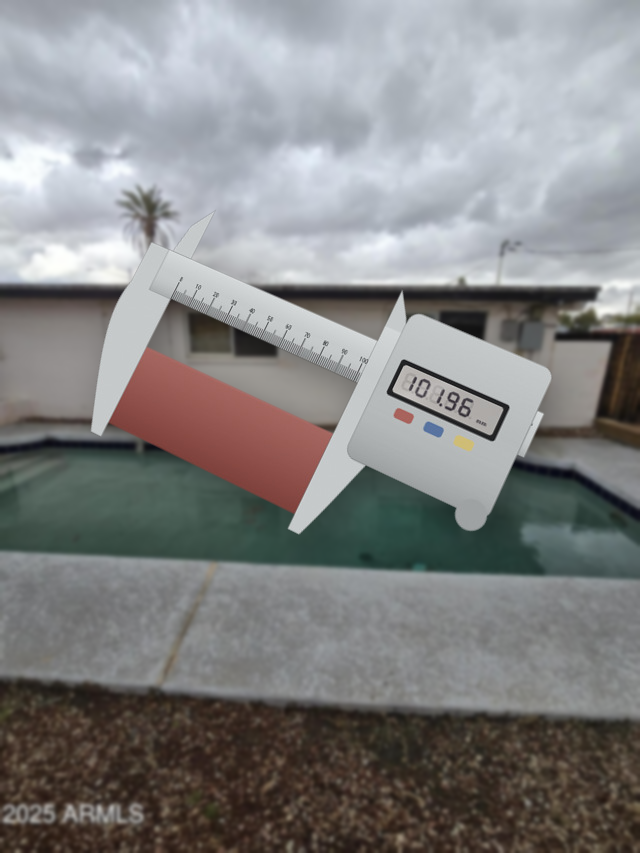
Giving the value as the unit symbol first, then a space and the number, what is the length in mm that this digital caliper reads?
mm 101.96
